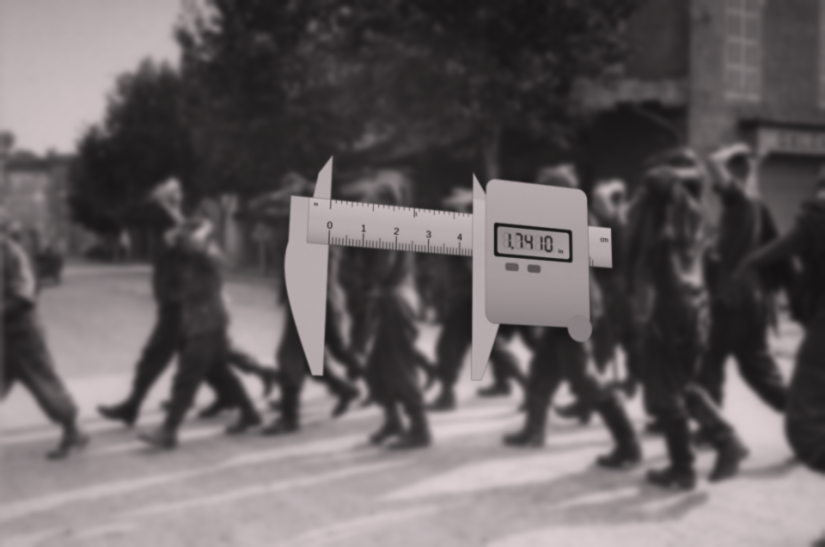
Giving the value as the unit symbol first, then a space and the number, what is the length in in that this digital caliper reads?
in 1.7410
